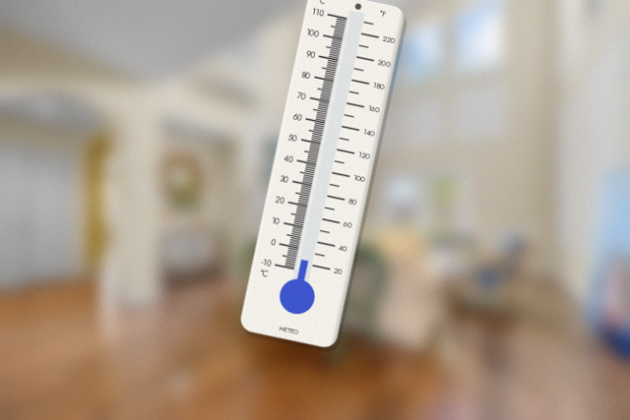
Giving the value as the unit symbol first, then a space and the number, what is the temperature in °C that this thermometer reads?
°C -5
